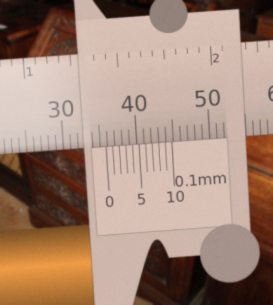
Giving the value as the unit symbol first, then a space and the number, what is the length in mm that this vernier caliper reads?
mm 35.8
